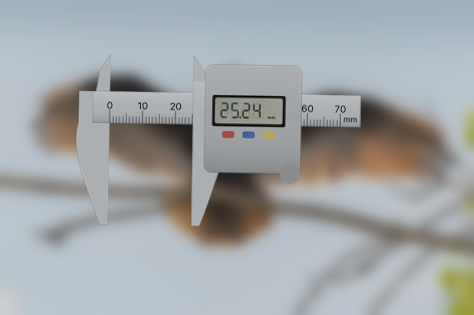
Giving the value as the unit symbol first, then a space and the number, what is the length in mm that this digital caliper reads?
mm 25.24
